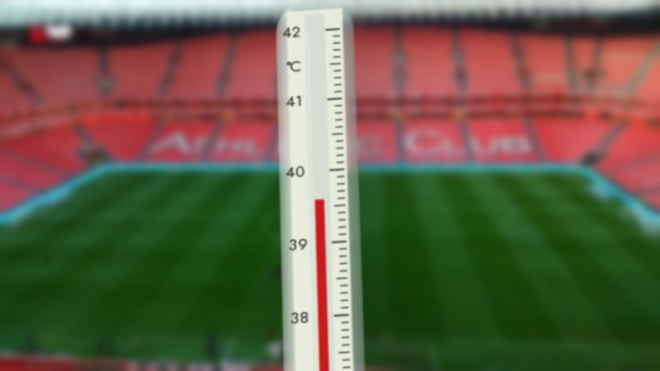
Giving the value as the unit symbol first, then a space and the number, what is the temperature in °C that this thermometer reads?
°C 39.6
